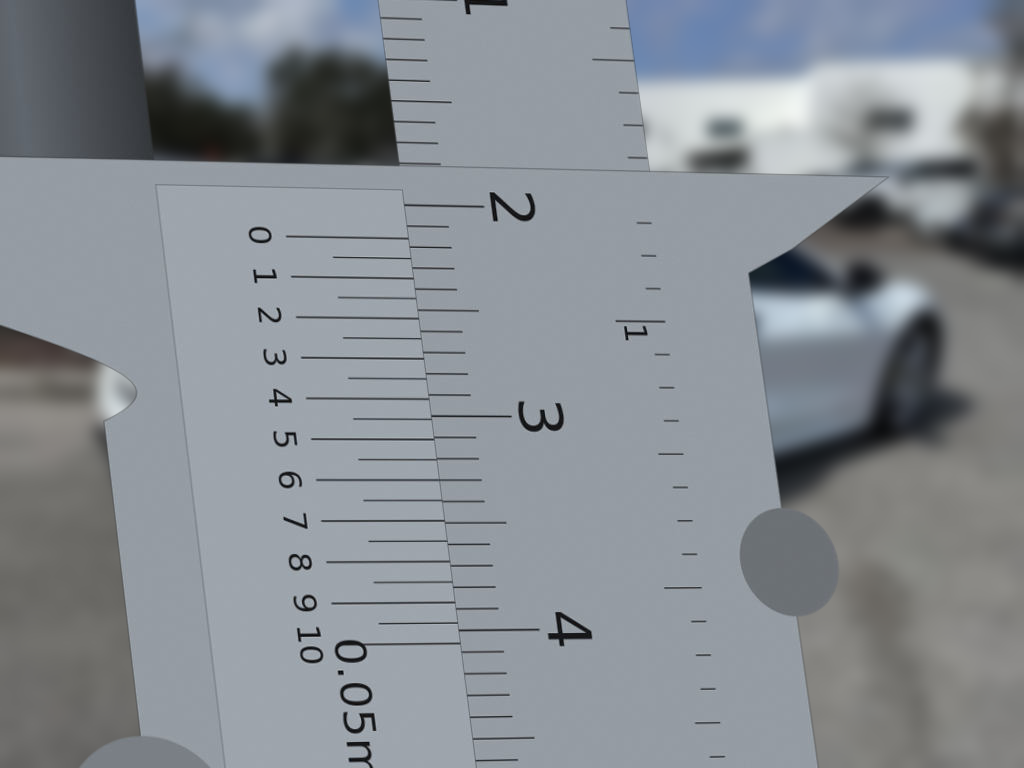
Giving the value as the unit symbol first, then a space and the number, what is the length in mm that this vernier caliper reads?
mm 21.6
